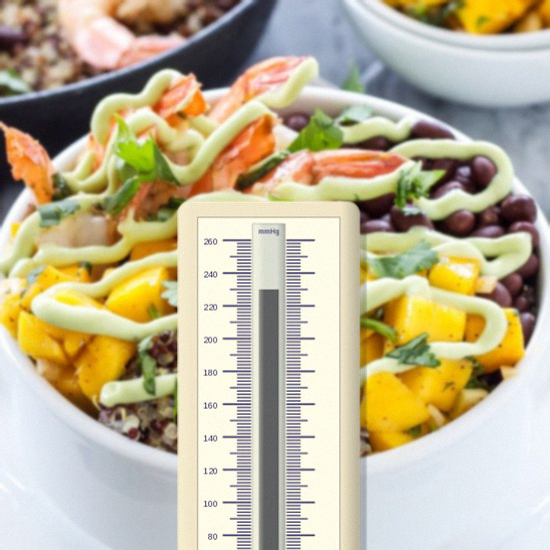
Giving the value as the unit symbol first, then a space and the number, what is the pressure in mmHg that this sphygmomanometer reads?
mmHg 230
